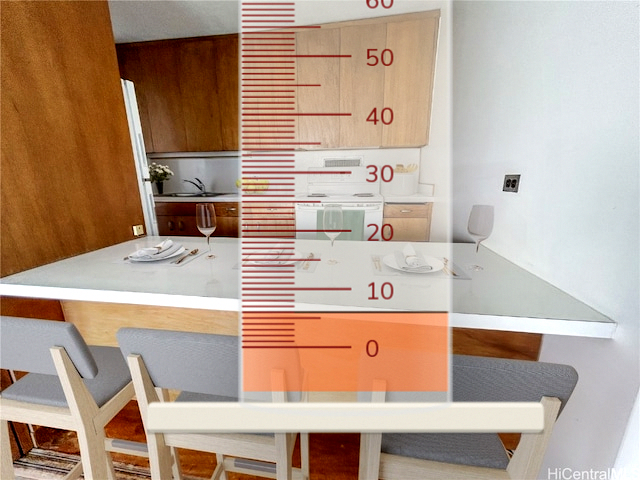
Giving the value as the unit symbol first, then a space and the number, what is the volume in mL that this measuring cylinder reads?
mL 6
